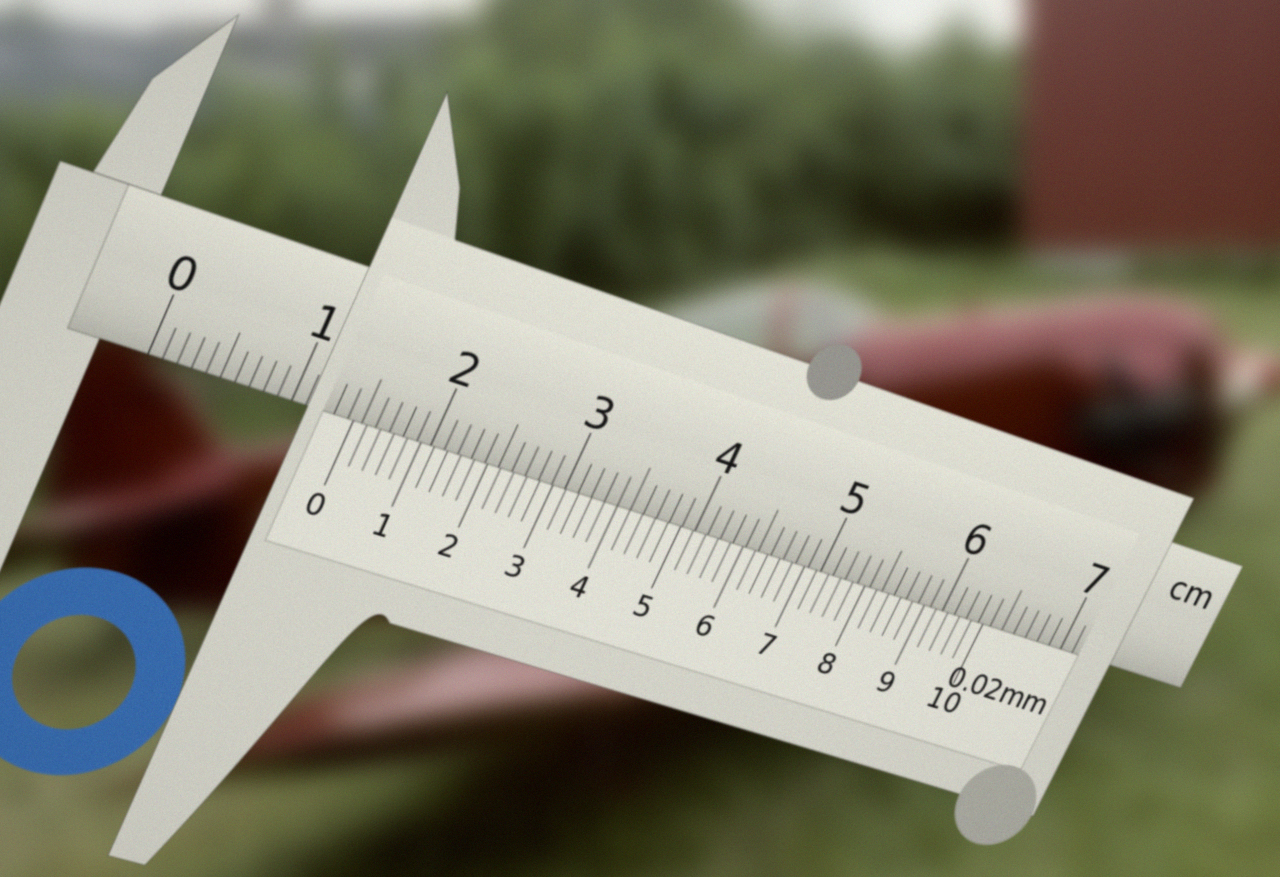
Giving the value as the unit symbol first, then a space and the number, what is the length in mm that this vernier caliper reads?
mm 14.4
